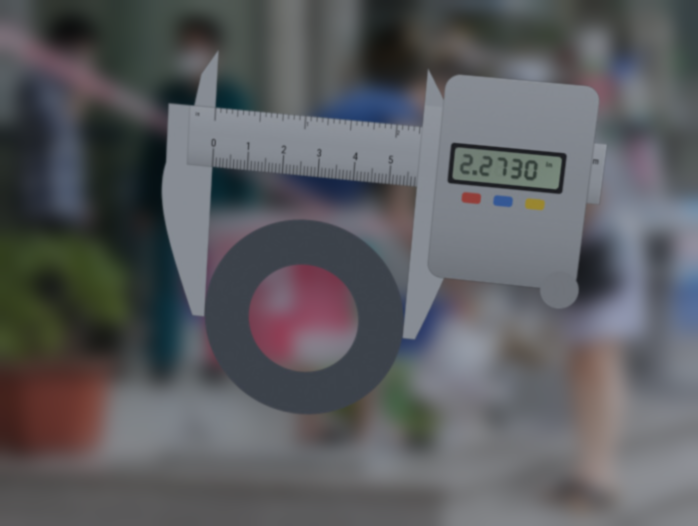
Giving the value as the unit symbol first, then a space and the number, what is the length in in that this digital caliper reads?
in 2.2730
